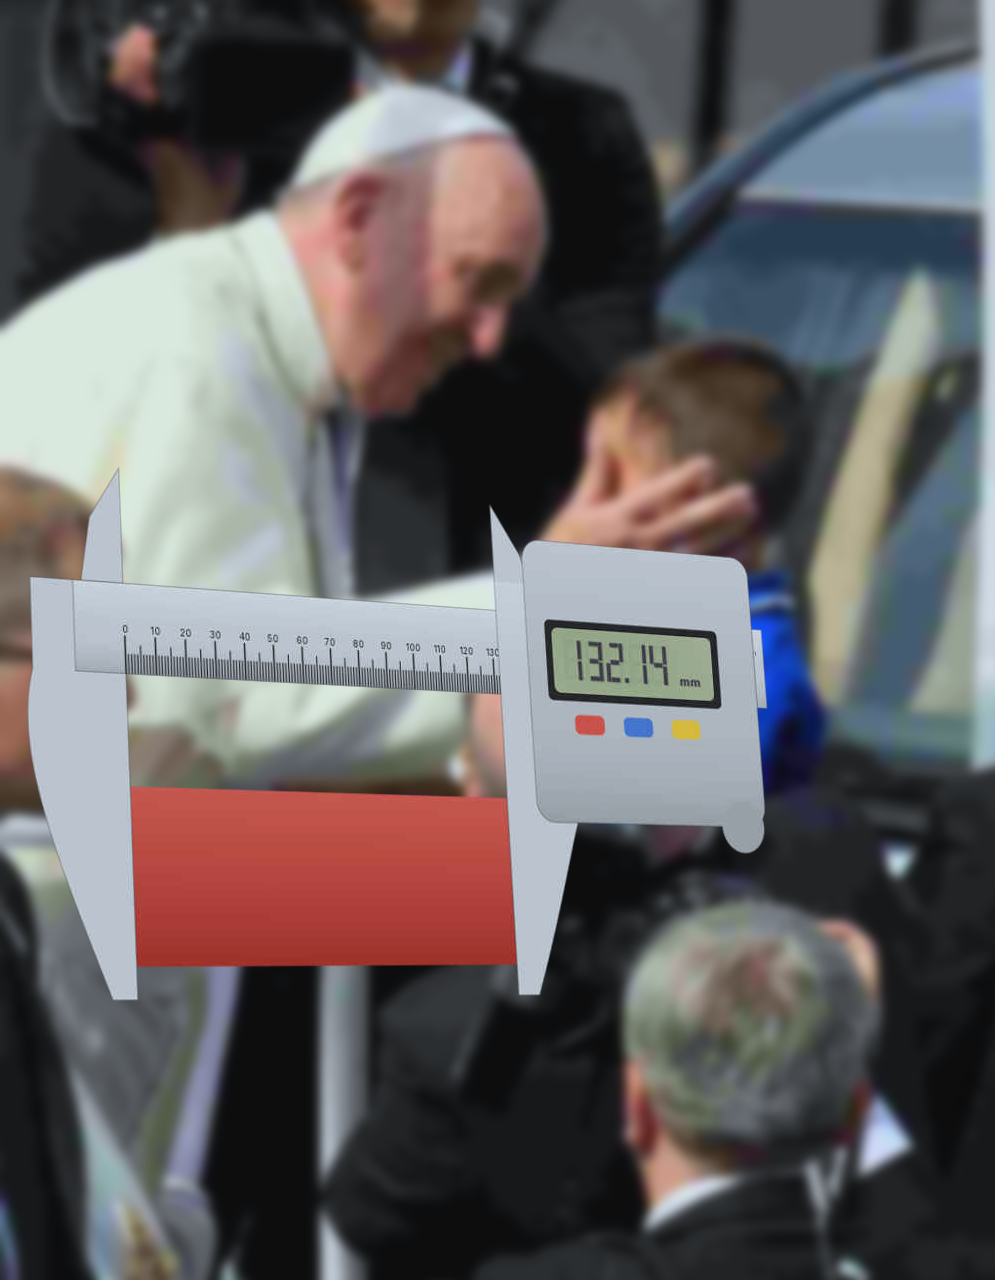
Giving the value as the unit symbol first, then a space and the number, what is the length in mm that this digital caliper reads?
mm 132.14
